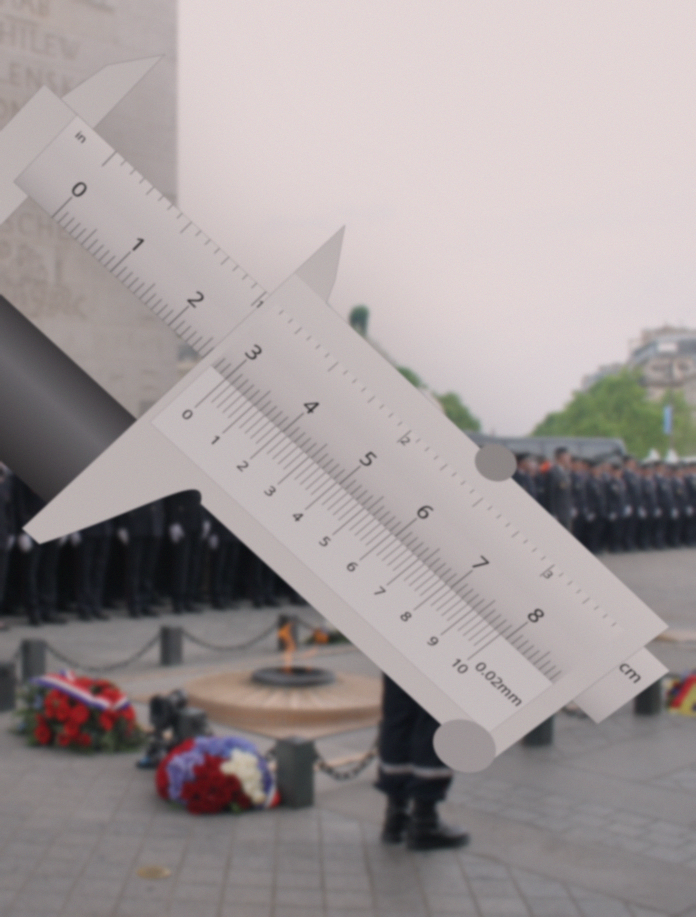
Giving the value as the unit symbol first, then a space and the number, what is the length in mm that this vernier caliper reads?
mm 30.0
